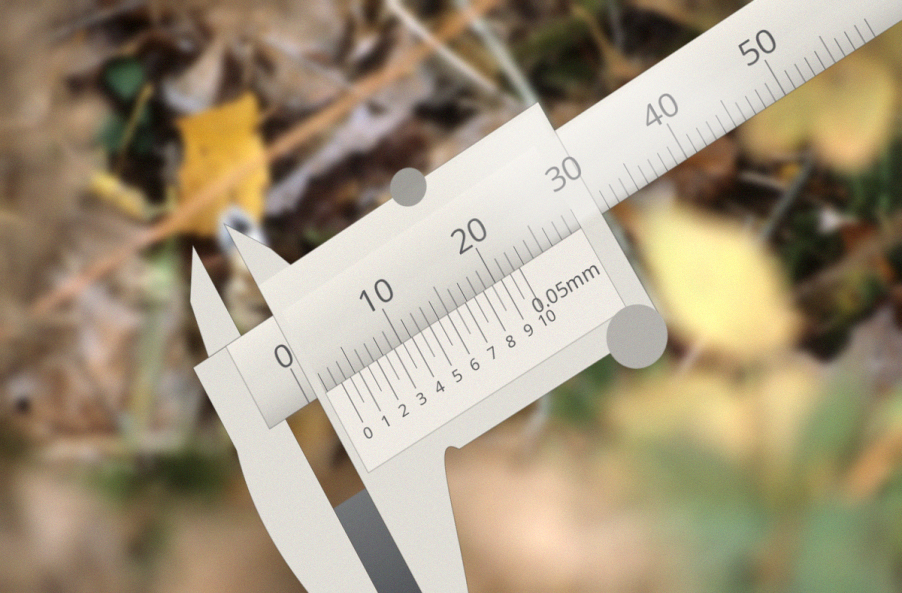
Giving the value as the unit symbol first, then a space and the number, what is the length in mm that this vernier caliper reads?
mm 3.5
